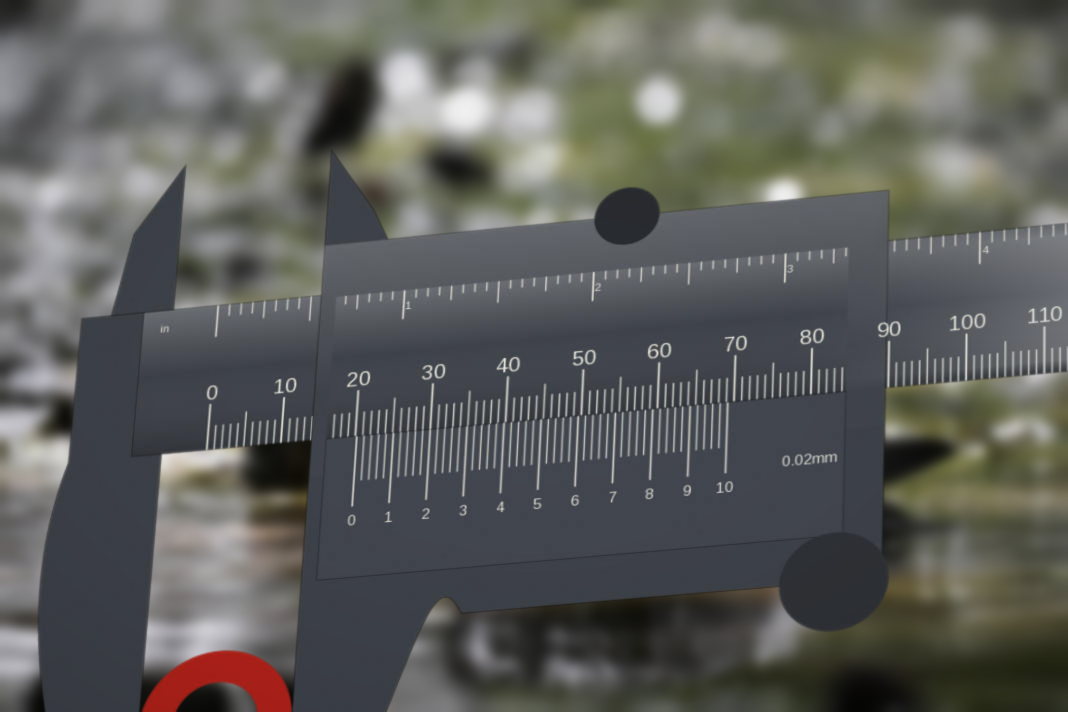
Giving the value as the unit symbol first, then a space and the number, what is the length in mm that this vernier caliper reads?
mm 20.2
